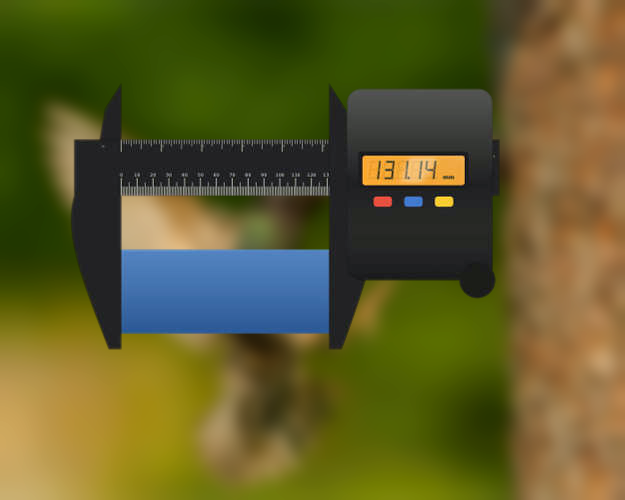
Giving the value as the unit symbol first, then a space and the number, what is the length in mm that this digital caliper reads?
mm 131.14
